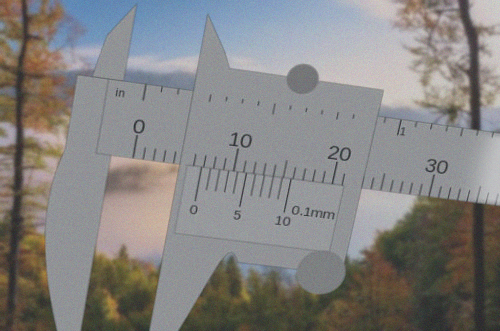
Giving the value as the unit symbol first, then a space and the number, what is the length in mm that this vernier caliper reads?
mm 6.8
